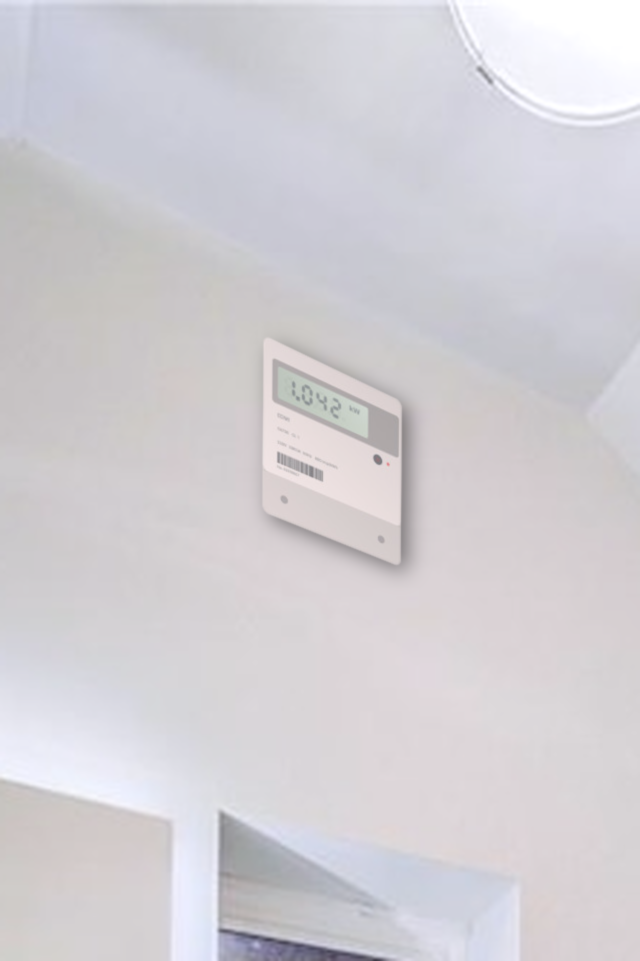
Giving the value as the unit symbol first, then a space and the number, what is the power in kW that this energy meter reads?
kW 1.042
